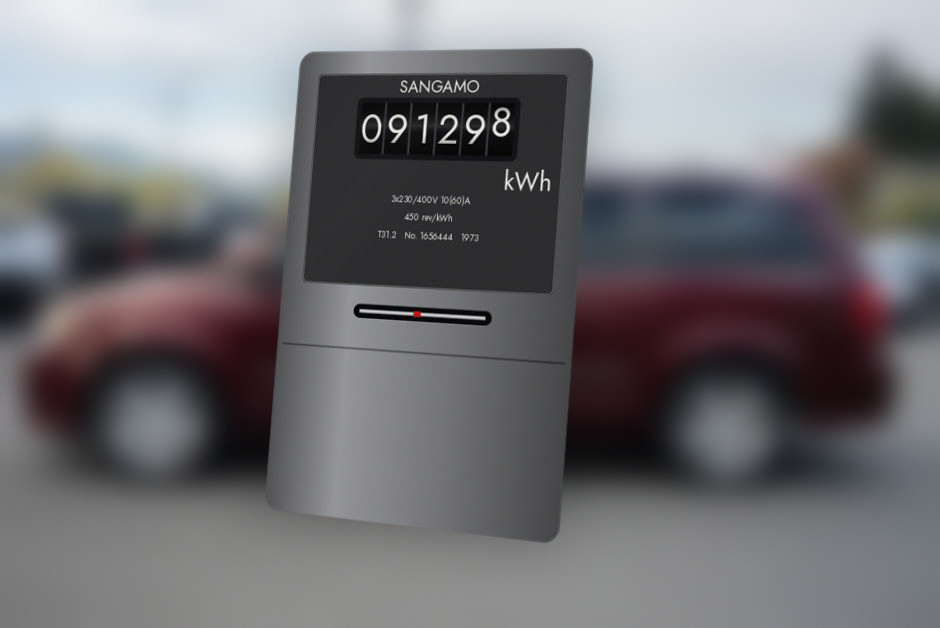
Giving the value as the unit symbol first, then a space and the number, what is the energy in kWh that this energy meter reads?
kWh 91298
